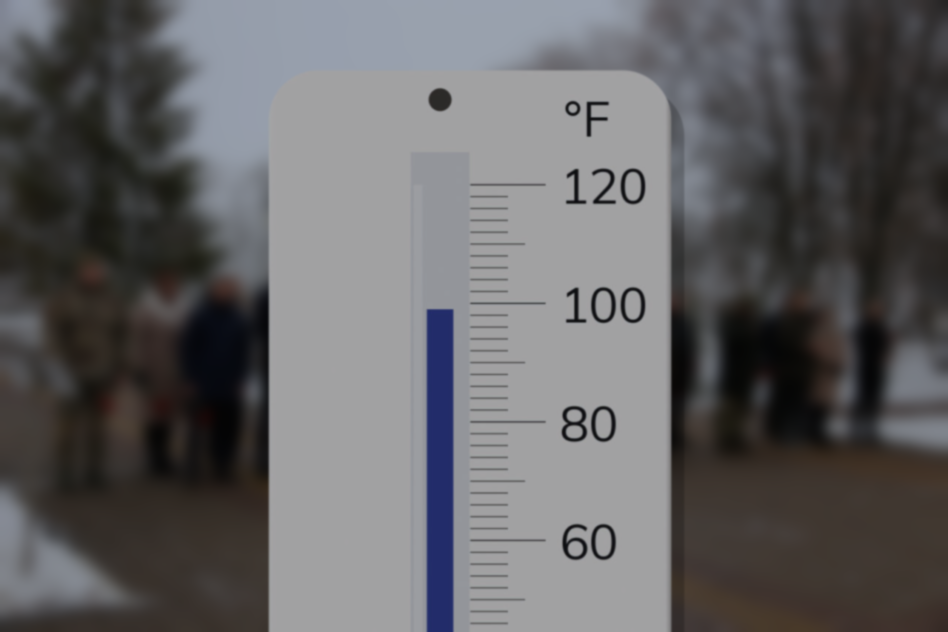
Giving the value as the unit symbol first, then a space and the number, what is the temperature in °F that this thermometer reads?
°F 99
